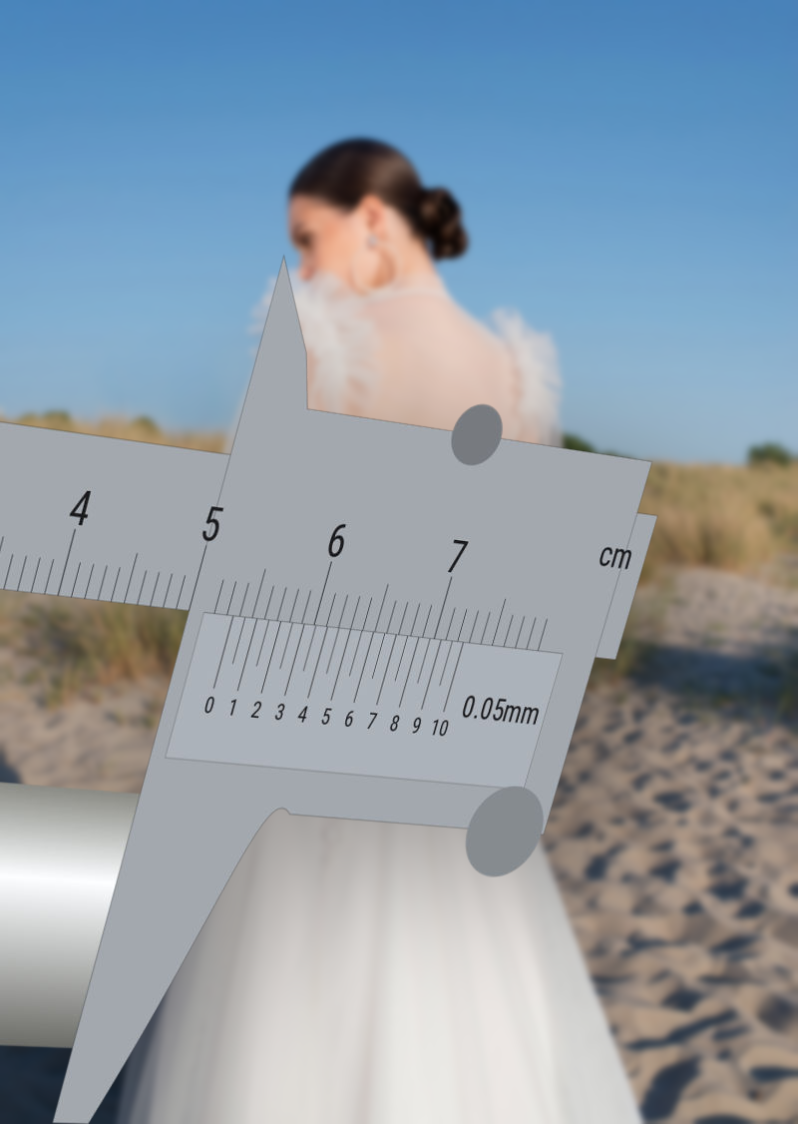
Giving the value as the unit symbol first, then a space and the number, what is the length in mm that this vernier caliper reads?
mm 53.5
